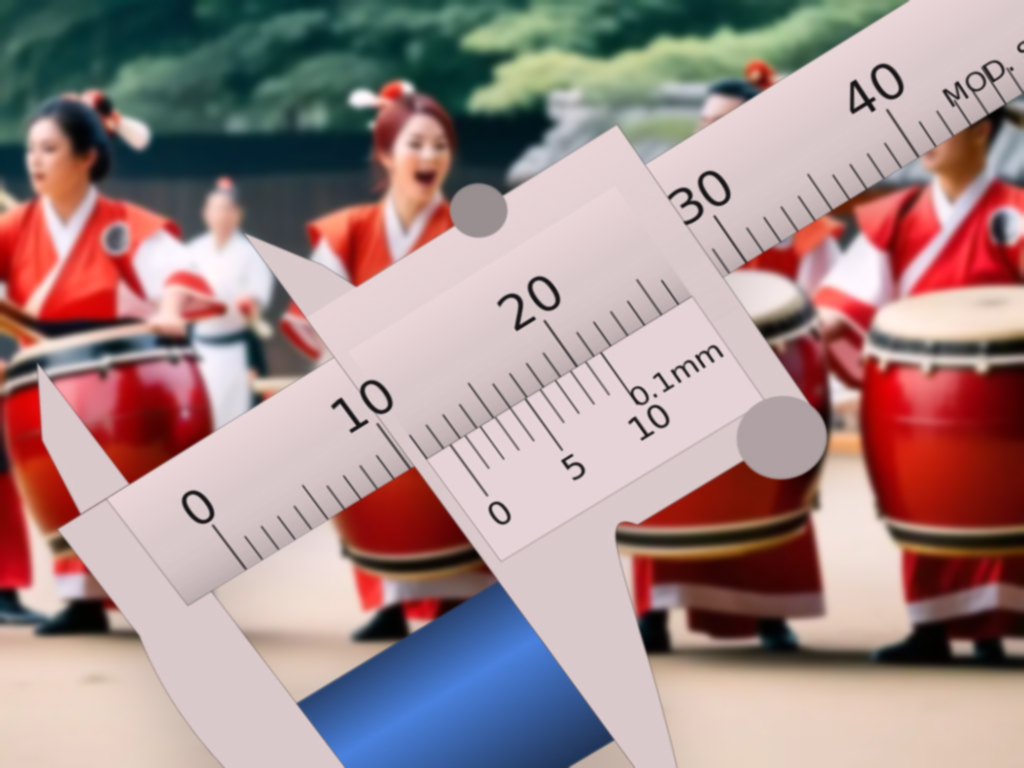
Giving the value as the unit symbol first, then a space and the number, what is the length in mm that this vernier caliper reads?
mm 12.4
